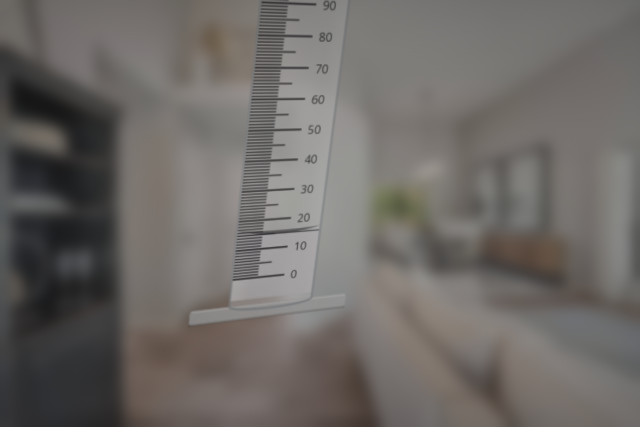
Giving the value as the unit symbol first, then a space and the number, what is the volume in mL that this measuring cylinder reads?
mL 15
